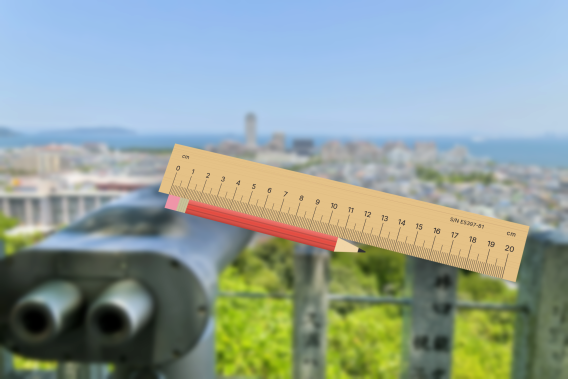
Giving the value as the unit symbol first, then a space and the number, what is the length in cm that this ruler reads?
cm 12.5
